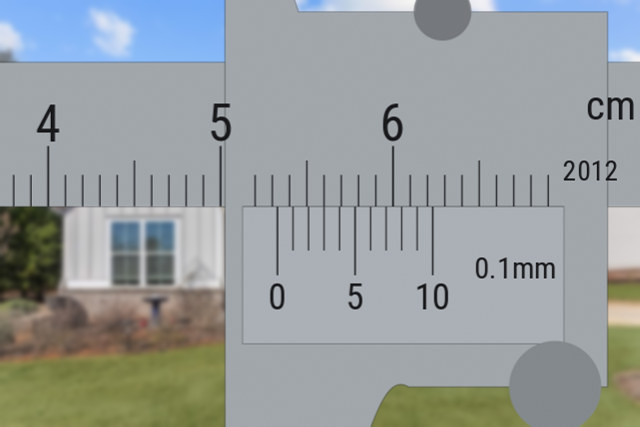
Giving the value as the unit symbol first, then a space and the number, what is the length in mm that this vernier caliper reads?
mm 53.3
